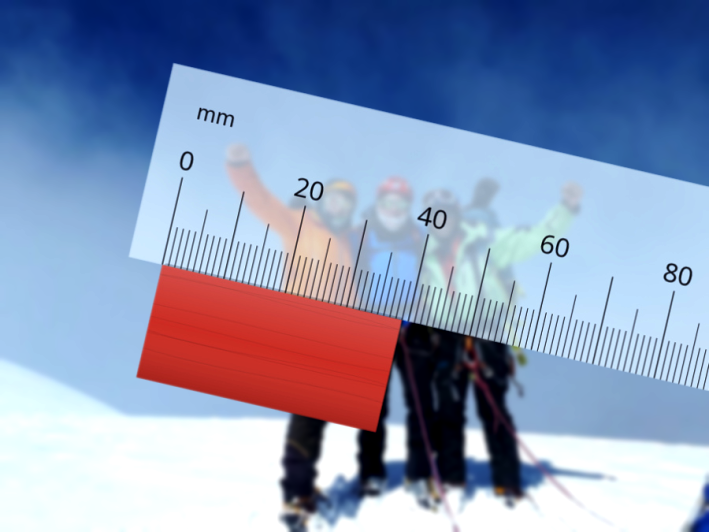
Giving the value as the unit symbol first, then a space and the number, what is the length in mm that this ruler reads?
mm 39
